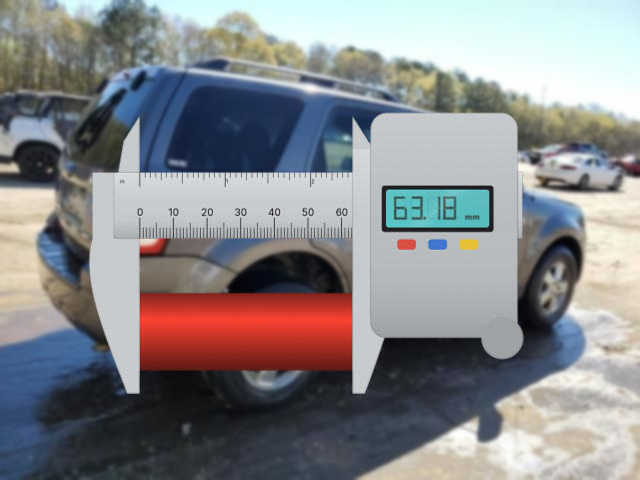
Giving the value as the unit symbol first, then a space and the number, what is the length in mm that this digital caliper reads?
mm 63.18
